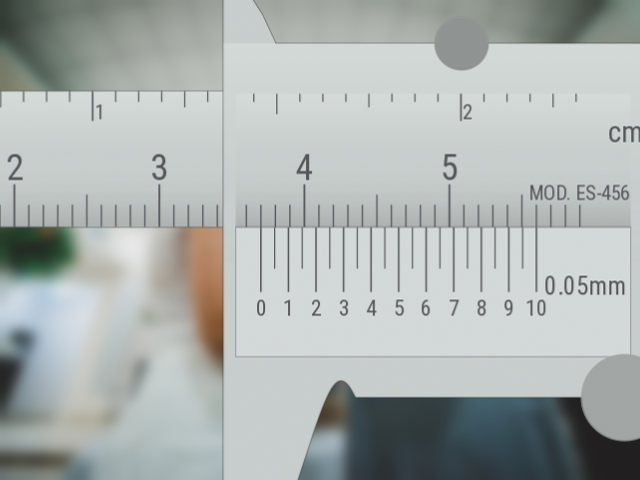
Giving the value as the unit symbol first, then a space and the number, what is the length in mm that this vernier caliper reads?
mm 37.0
